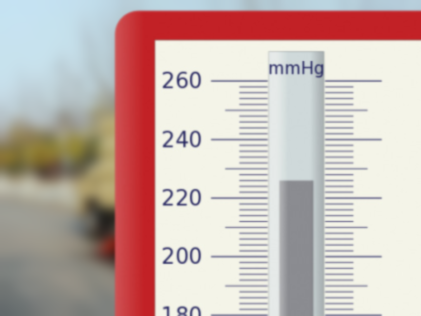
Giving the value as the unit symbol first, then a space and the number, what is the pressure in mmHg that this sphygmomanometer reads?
mmHg 226
